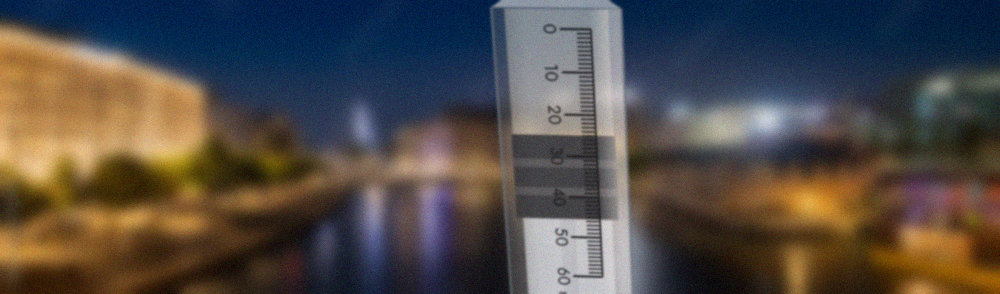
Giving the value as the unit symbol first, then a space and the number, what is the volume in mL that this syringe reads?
mL 25
